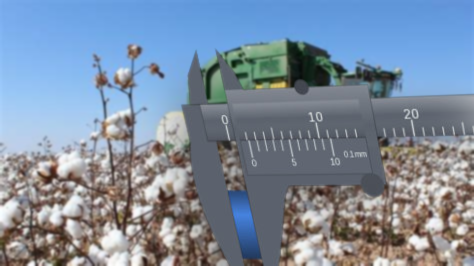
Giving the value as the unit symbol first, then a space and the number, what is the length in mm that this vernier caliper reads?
mm 2.2
